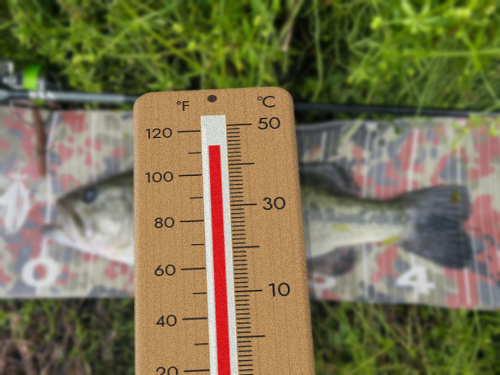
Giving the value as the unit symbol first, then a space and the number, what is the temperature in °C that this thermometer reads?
°C 45
